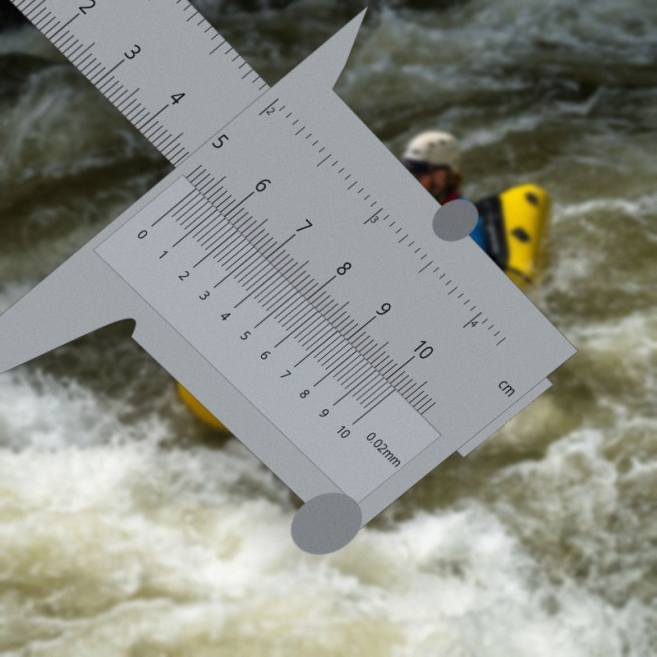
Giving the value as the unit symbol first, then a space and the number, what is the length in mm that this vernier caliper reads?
mm 53.4
